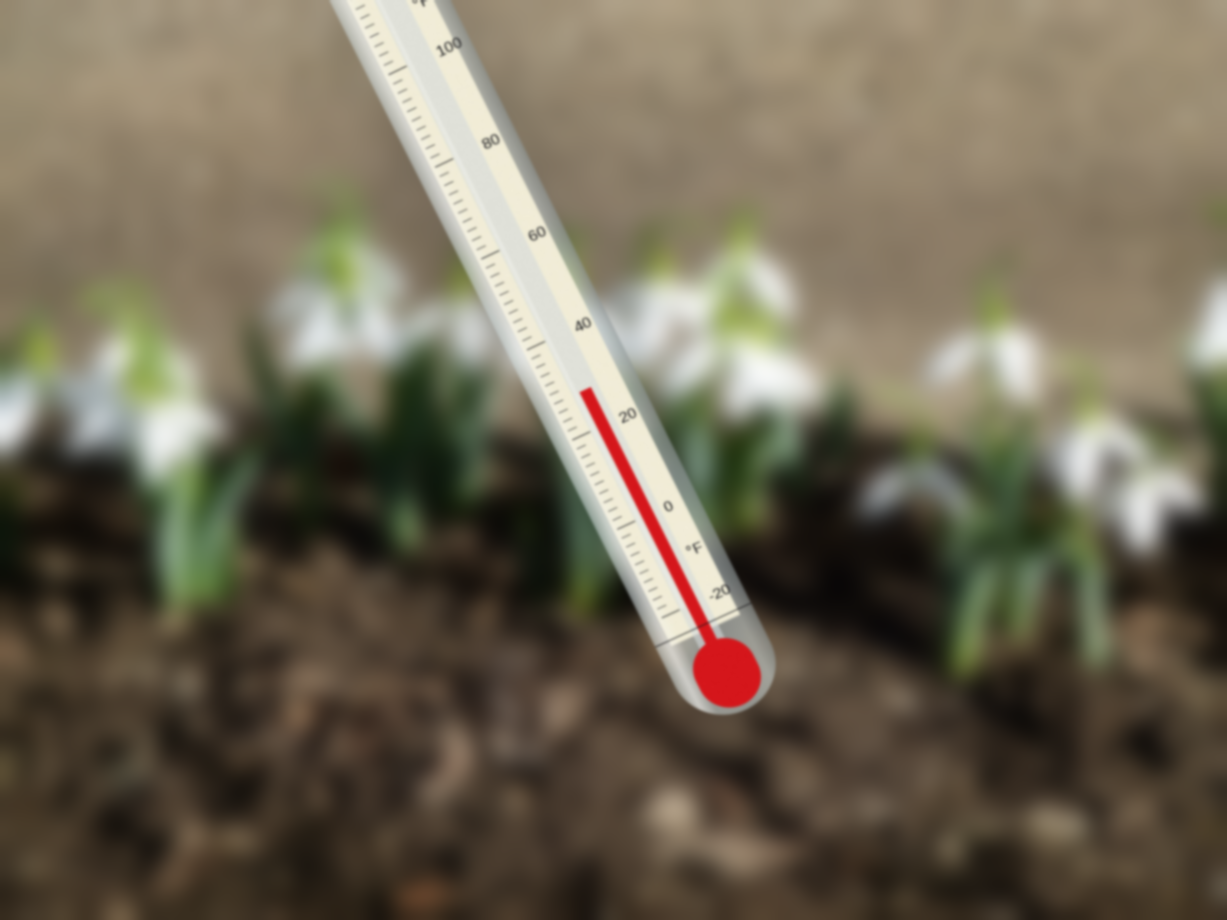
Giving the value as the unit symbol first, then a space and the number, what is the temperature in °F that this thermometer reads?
°F 28
